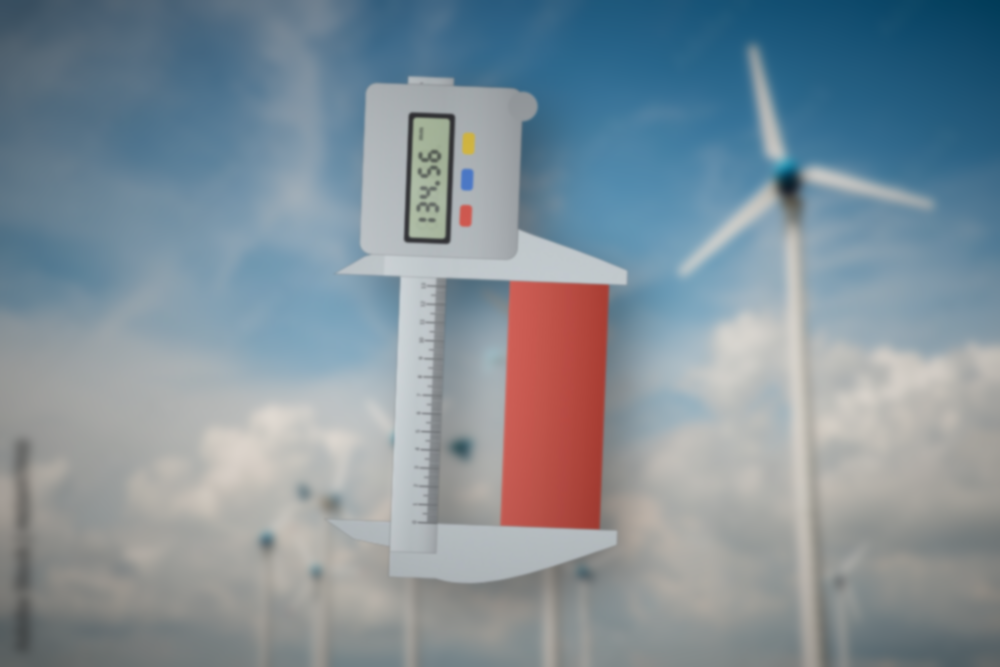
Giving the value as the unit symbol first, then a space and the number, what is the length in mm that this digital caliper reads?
mm 134.56
